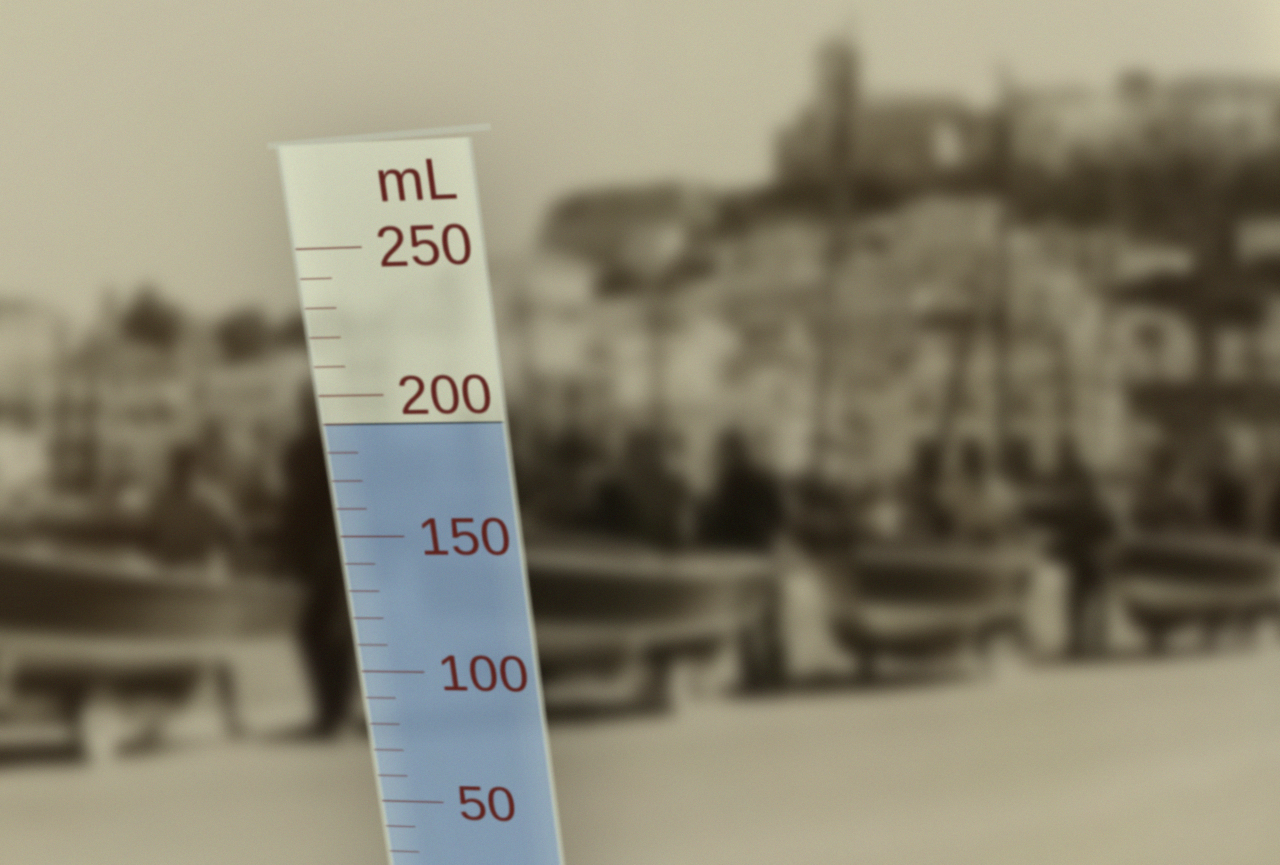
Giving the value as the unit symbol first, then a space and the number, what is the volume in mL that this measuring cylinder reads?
mL 190
